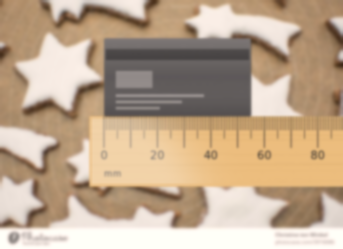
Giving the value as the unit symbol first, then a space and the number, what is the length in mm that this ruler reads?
mm 55
